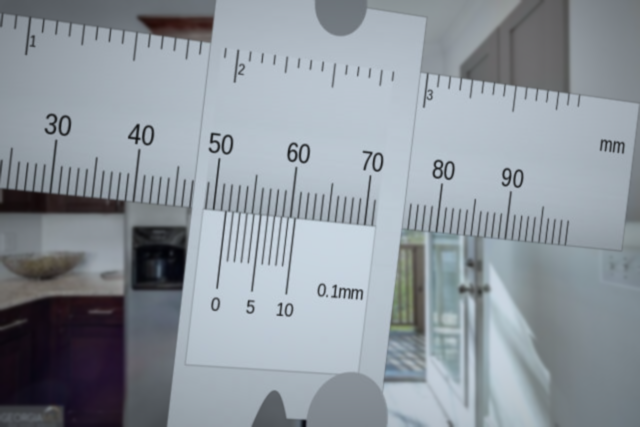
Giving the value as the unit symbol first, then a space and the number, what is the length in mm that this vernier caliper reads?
mm 51.6
